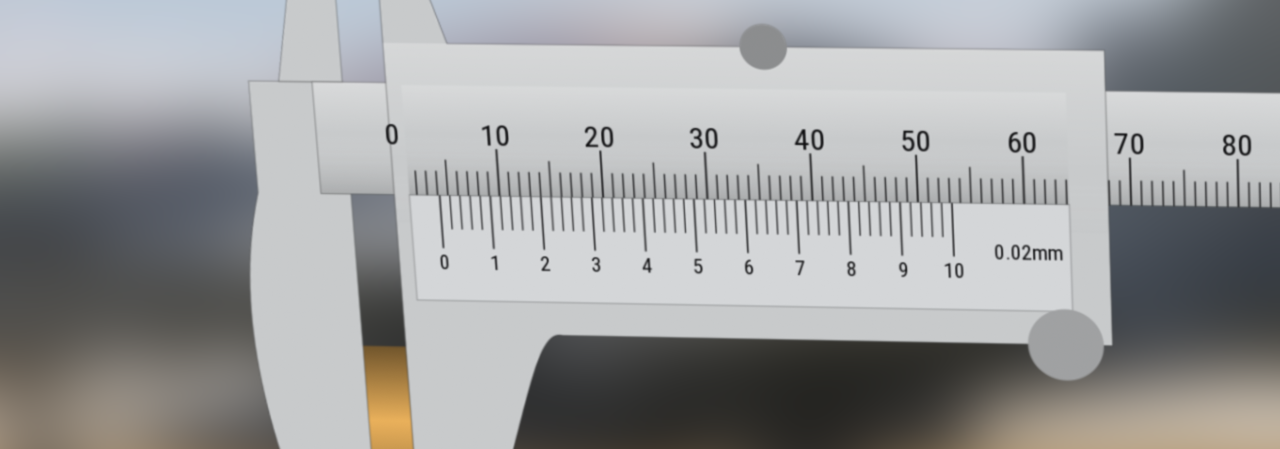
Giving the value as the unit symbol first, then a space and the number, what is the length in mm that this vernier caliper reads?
mm 4.2
